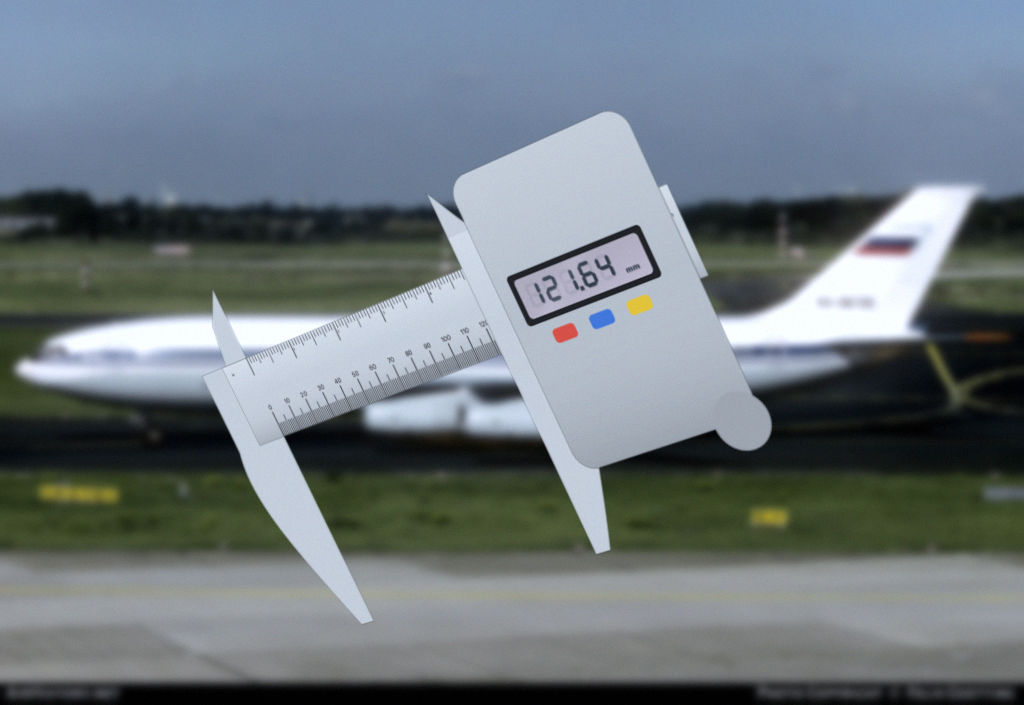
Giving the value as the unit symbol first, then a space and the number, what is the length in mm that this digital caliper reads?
mm 121.64
